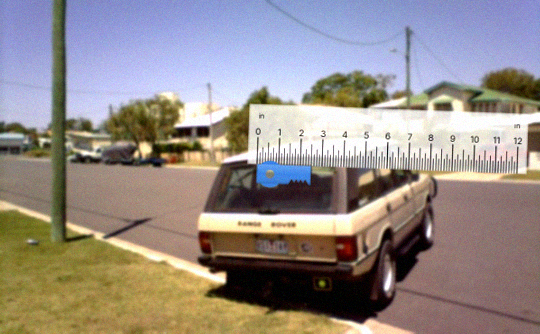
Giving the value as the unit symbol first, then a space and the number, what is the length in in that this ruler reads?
in 2.5
